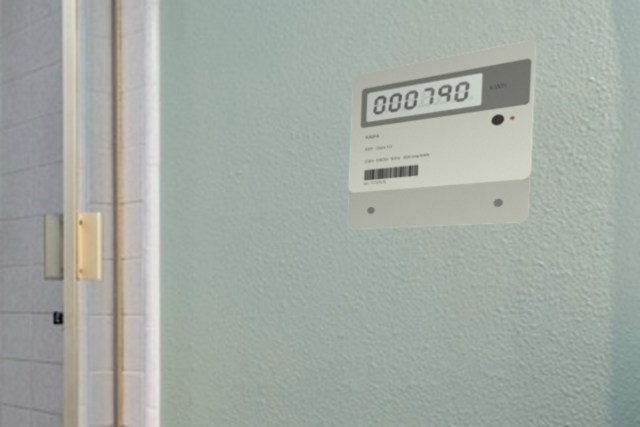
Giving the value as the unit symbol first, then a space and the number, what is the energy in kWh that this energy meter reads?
kWh 790
